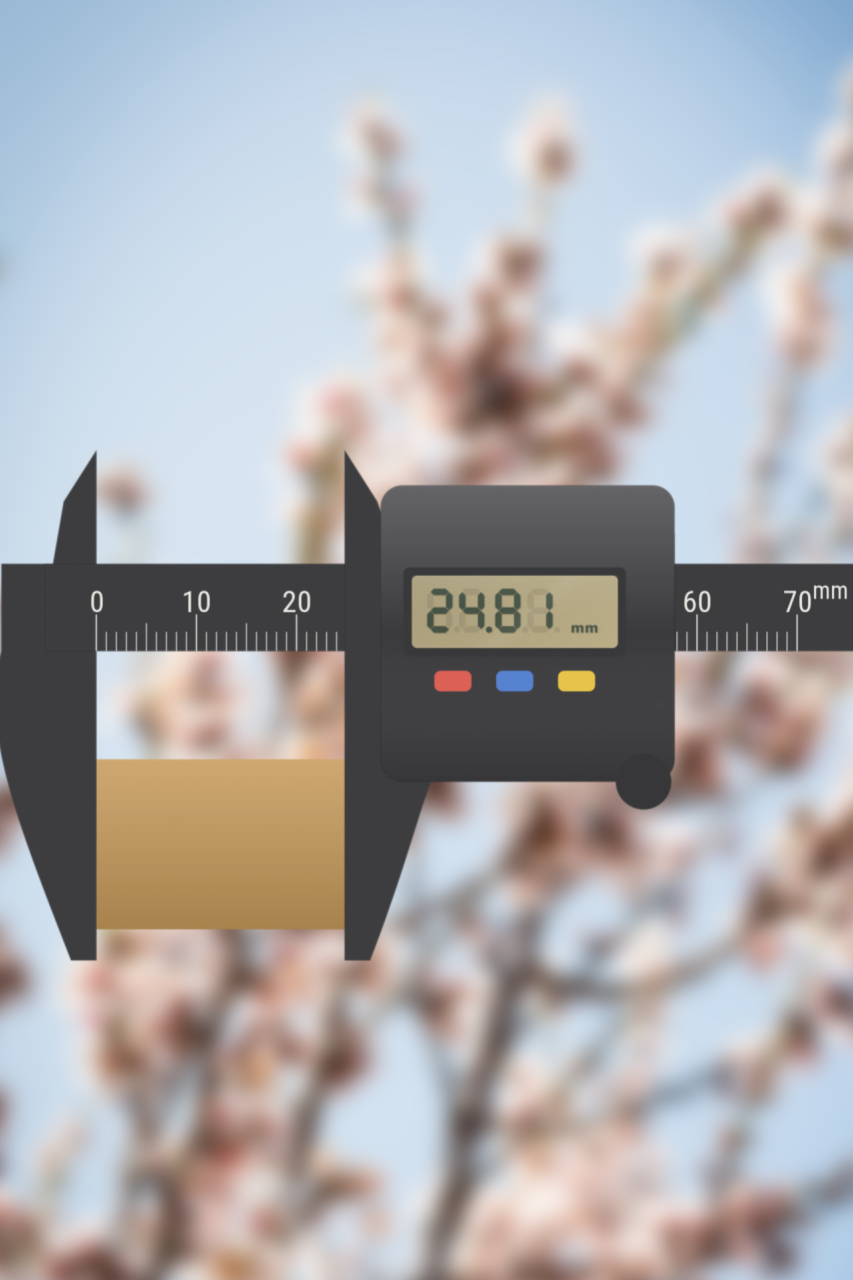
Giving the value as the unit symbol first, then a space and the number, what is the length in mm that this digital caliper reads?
mm 24.81
